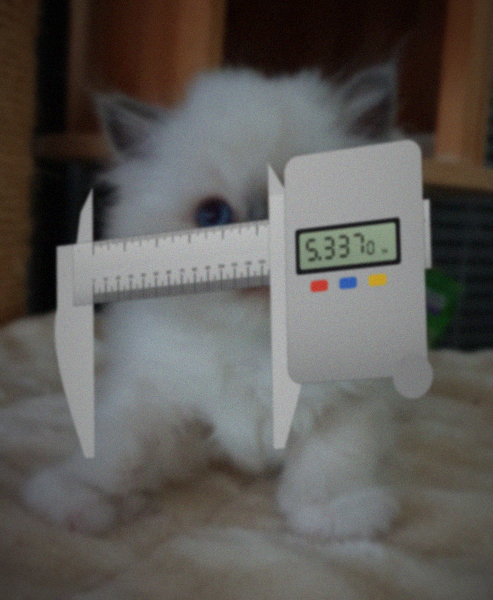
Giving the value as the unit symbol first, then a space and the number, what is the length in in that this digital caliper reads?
in 5.3370
